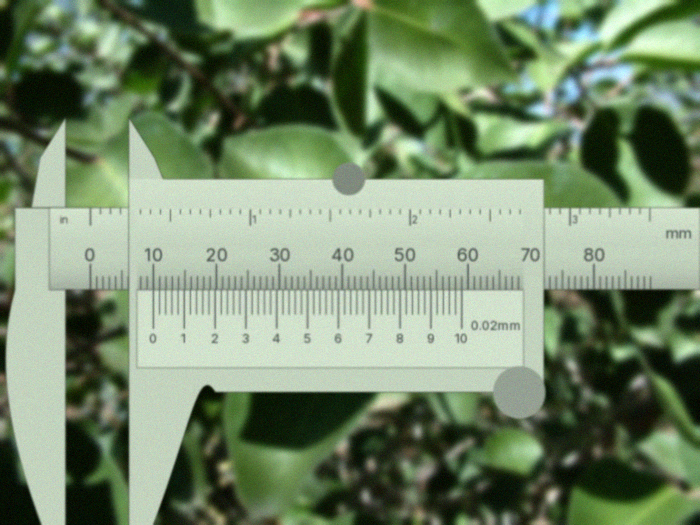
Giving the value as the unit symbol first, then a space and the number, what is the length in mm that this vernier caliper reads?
mm 10.0
